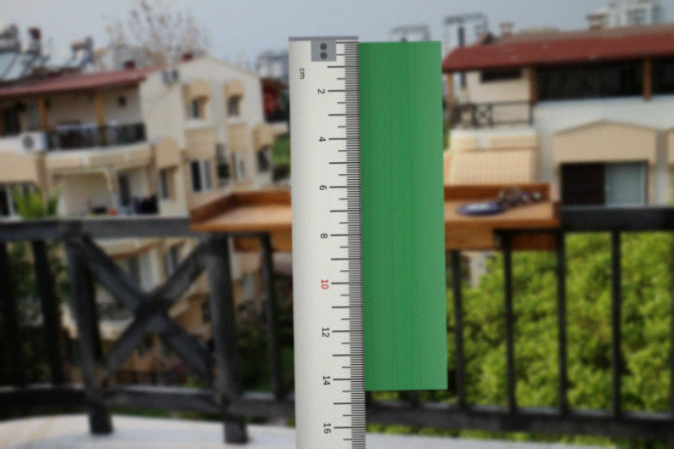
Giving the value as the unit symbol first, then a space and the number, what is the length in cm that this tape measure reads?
cm 14.5
